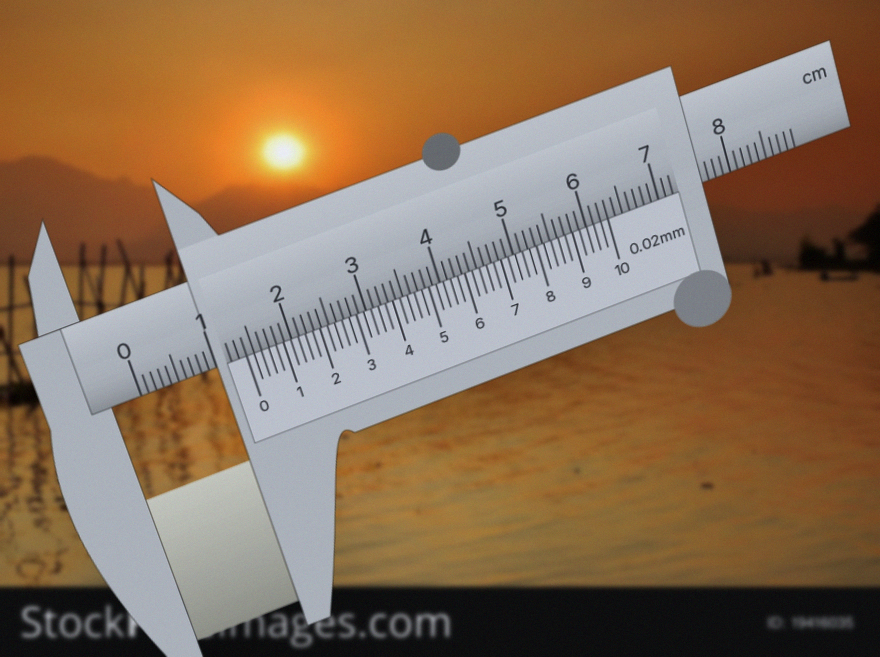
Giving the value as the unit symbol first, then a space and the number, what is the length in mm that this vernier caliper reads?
mm 14.0
